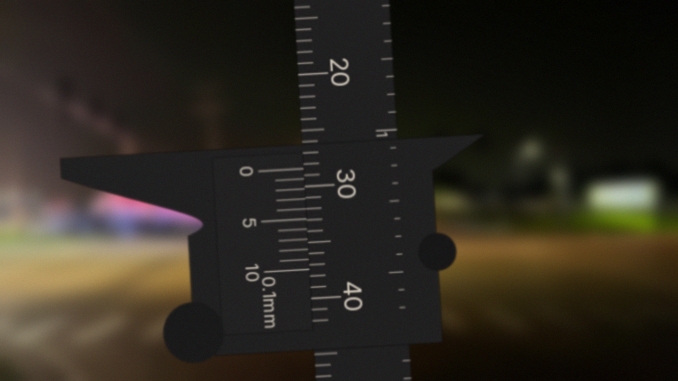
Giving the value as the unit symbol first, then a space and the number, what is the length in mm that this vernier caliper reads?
mm 28.4
